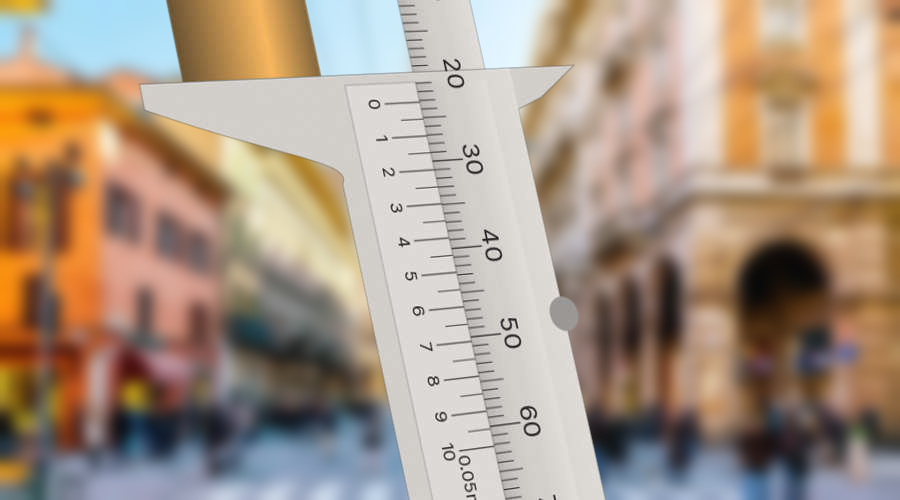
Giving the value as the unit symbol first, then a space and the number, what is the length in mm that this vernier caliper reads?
mm 23.2
